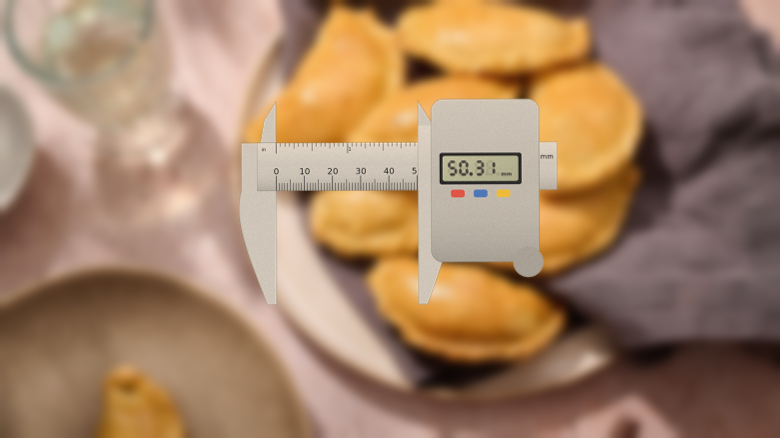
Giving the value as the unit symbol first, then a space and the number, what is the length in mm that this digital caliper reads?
mm 50.31
